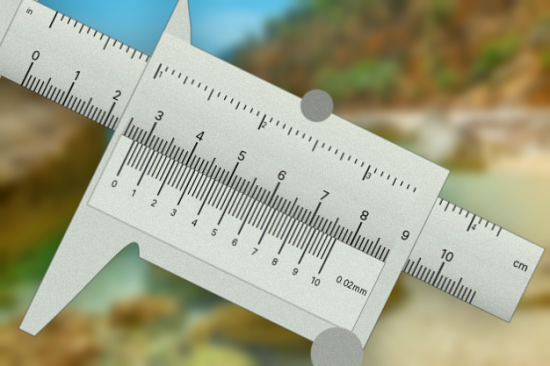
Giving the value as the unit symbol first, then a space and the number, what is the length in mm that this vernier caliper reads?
mm 27.5
